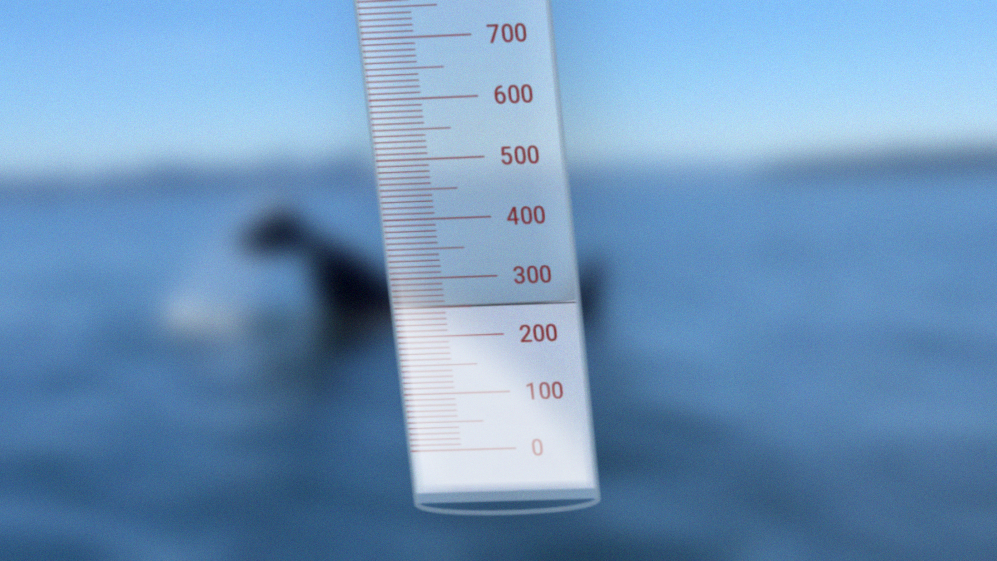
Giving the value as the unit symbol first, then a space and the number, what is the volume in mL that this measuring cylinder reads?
mL 250
